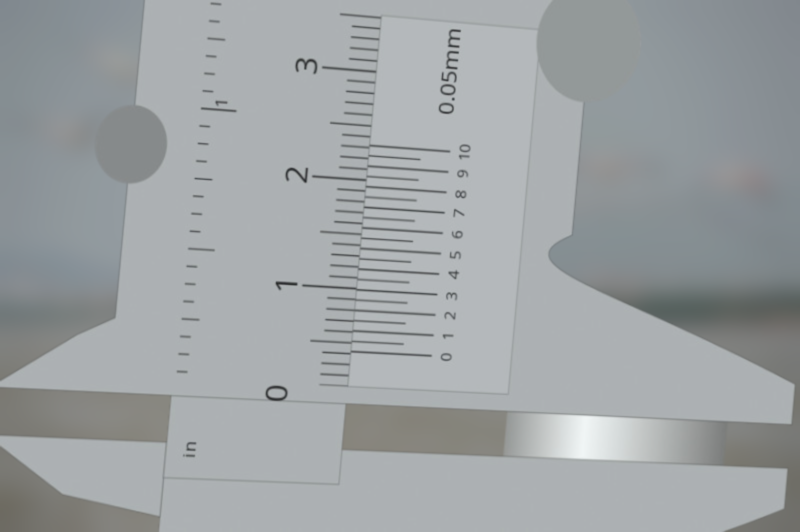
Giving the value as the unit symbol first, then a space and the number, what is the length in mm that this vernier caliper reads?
mm 4.2
